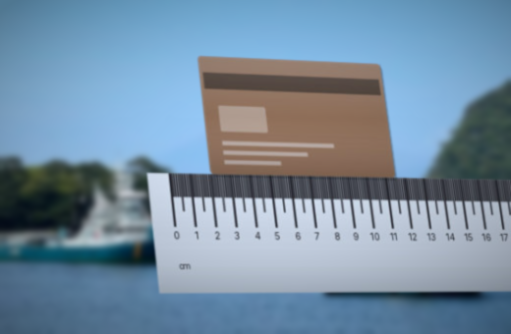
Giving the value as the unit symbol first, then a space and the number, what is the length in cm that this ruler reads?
cm 9.5
